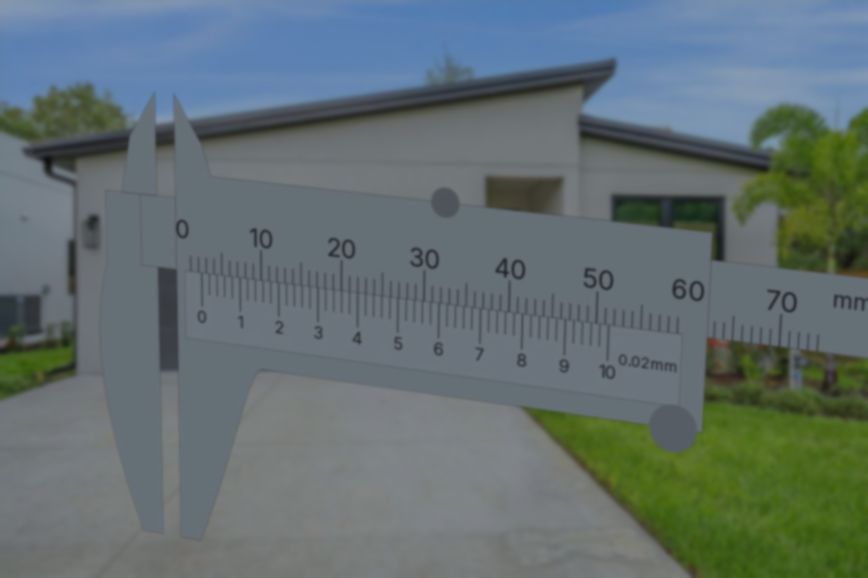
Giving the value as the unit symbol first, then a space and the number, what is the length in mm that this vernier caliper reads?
mm 2.4
